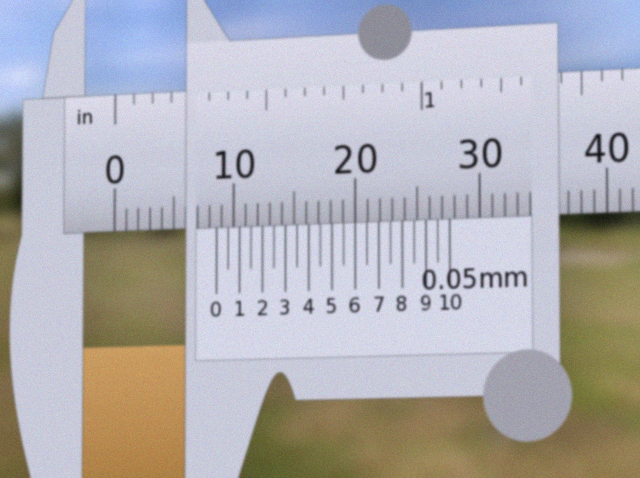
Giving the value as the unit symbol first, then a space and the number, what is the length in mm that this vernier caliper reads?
mm 8.6
